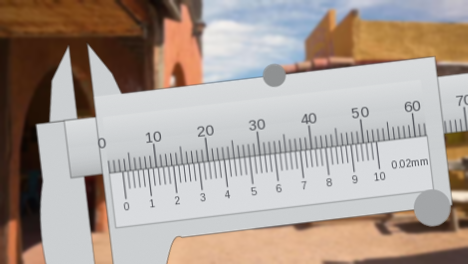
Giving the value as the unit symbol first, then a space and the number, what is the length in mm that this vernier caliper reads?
mm 3.5
